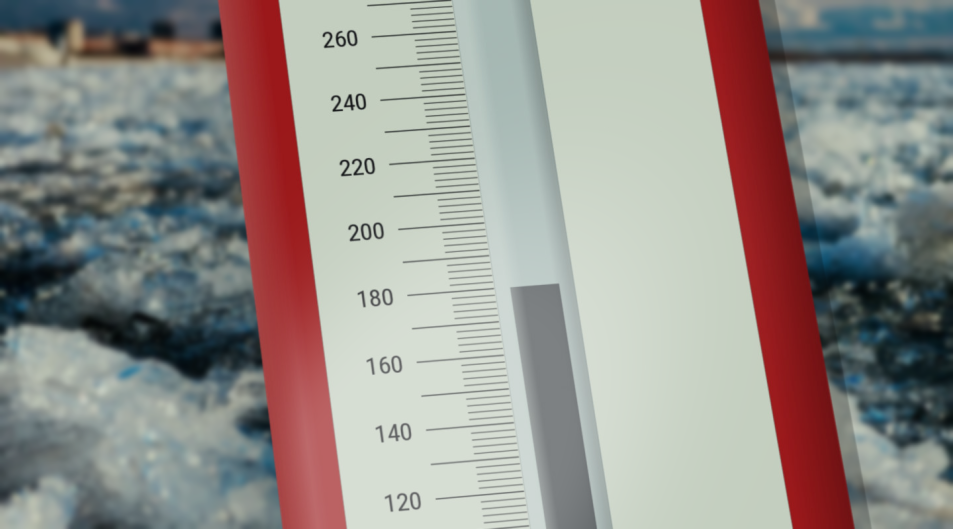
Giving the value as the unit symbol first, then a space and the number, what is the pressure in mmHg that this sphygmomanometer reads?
mmHg 180
